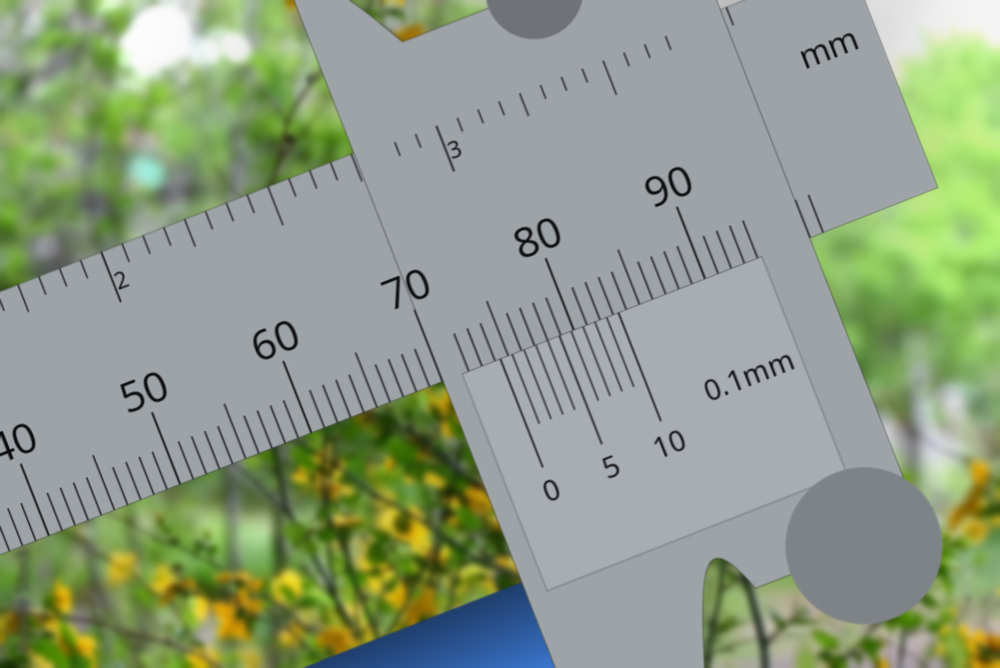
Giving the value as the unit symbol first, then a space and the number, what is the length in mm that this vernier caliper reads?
mm 74.4
